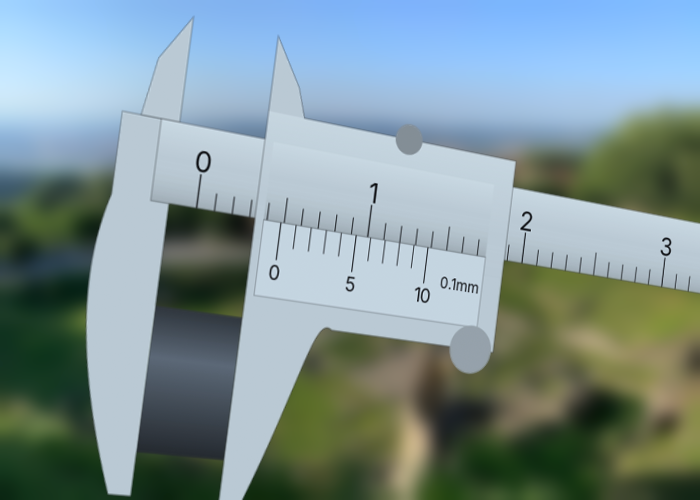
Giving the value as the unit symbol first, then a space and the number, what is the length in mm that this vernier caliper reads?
mm 4.8
